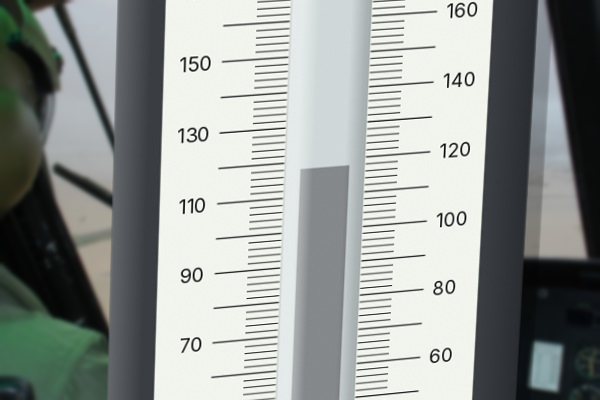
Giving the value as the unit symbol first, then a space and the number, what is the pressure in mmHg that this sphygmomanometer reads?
mmHg 118
